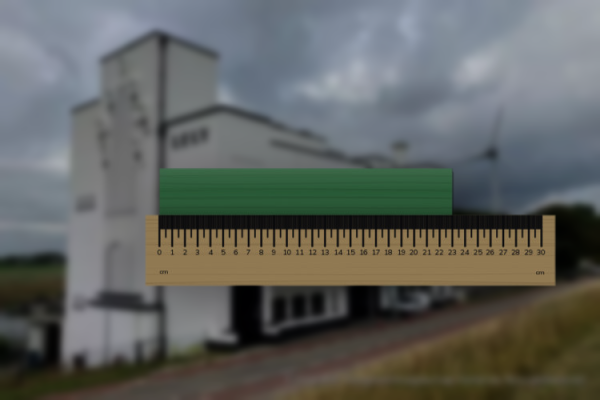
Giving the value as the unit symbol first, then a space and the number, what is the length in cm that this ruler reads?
cm 23
